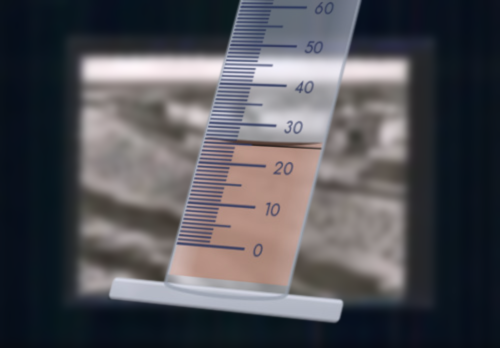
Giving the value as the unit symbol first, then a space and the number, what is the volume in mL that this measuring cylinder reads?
mL 25
